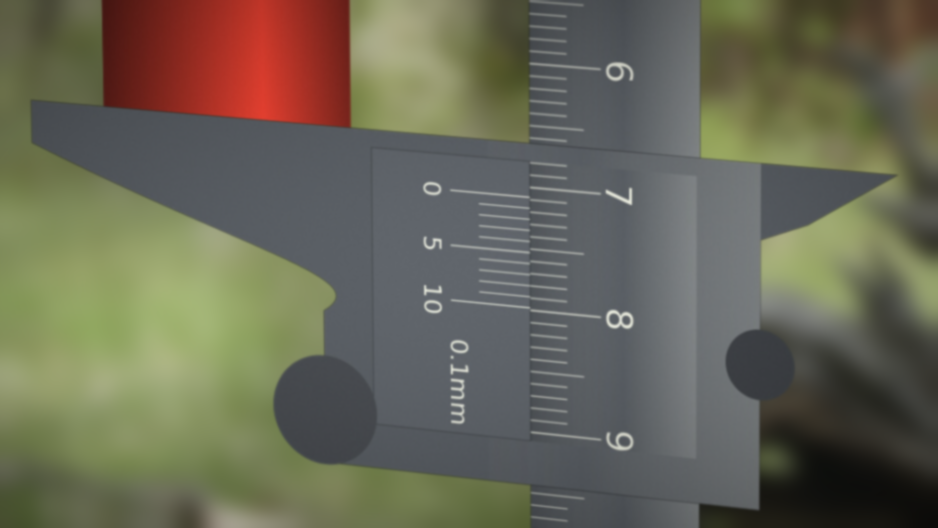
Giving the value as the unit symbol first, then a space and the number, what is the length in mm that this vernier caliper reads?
mm 70.8
